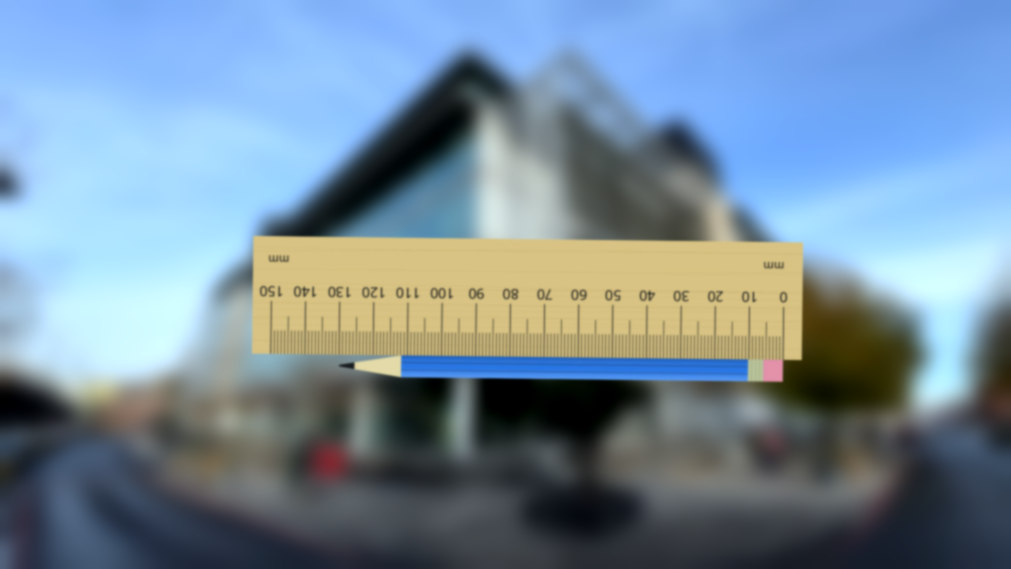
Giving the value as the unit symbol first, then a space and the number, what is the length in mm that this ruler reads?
mm 130
